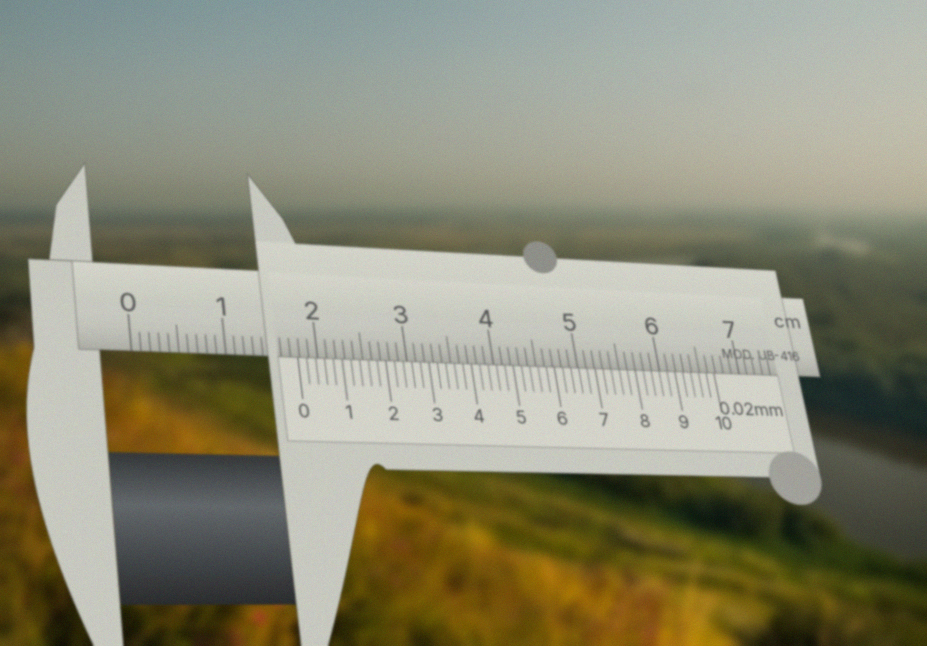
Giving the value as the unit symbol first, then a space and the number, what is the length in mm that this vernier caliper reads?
mm 17.8
